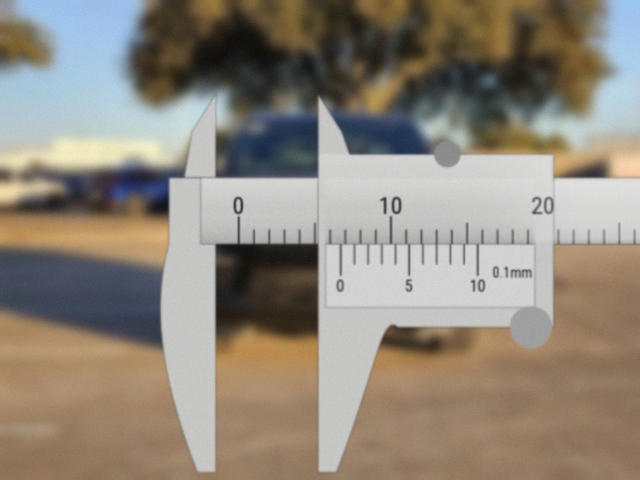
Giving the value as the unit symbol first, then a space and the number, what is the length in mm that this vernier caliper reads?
mm 6.7
